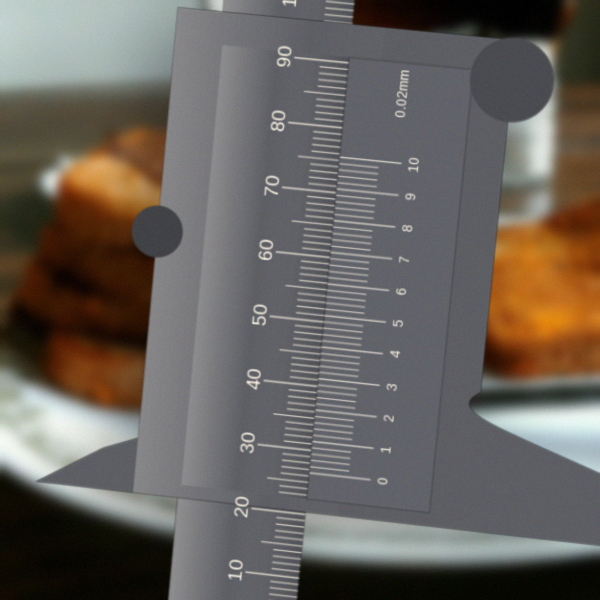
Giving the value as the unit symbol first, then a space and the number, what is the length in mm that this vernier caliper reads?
mm 26.5
